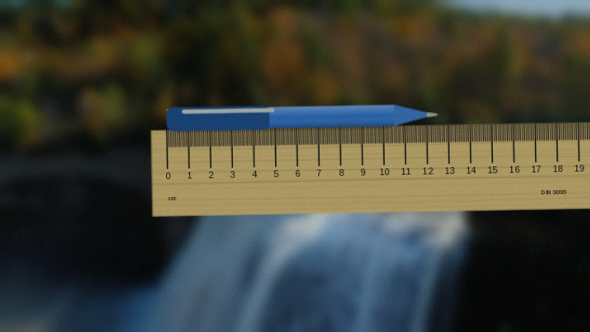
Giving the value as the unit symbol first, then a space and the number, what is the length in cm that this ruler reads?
cm 12.5
